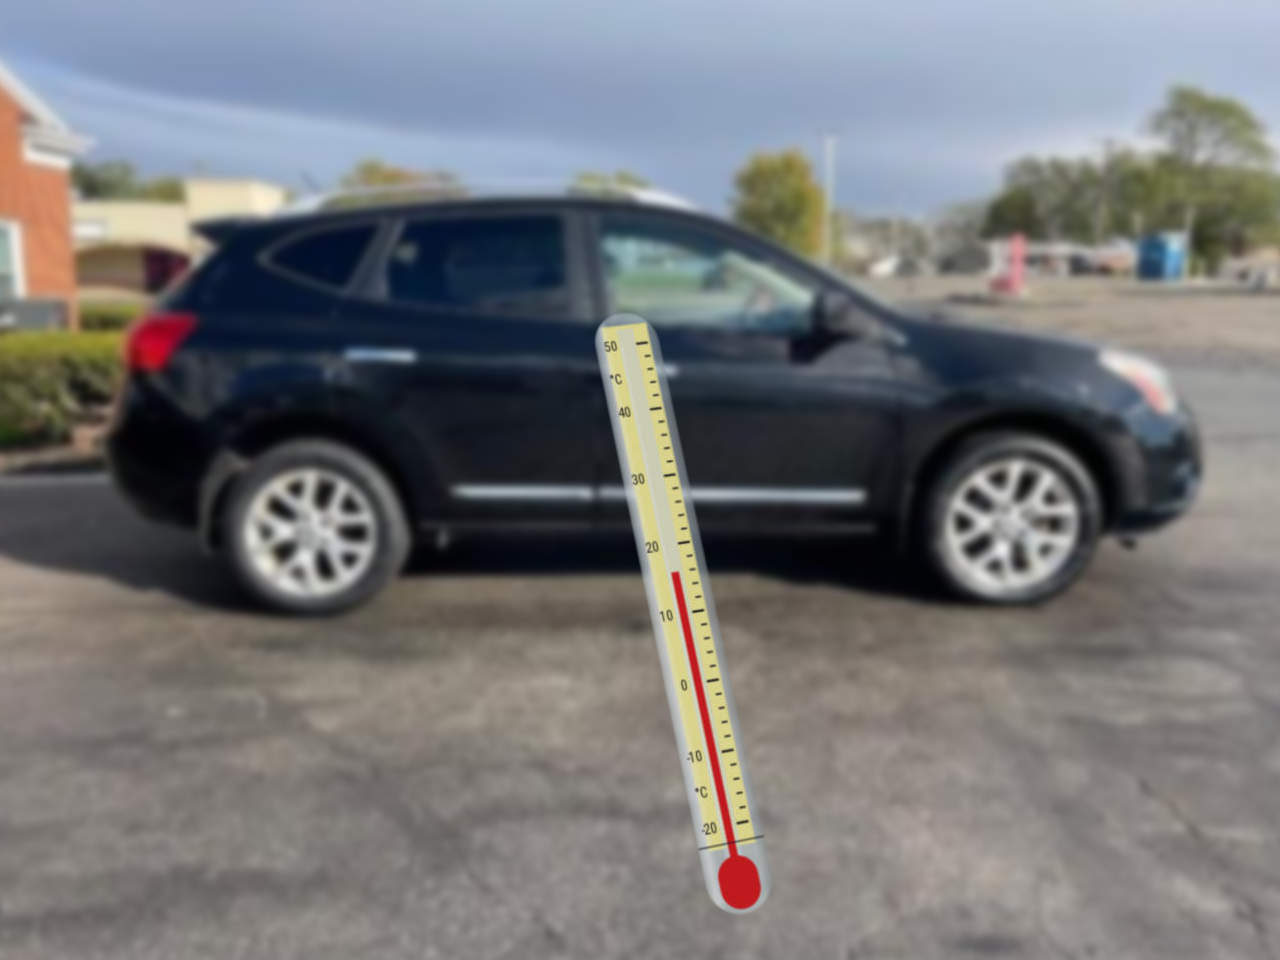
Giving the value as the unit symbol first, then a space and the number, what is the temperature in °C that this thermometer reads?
°C 16
